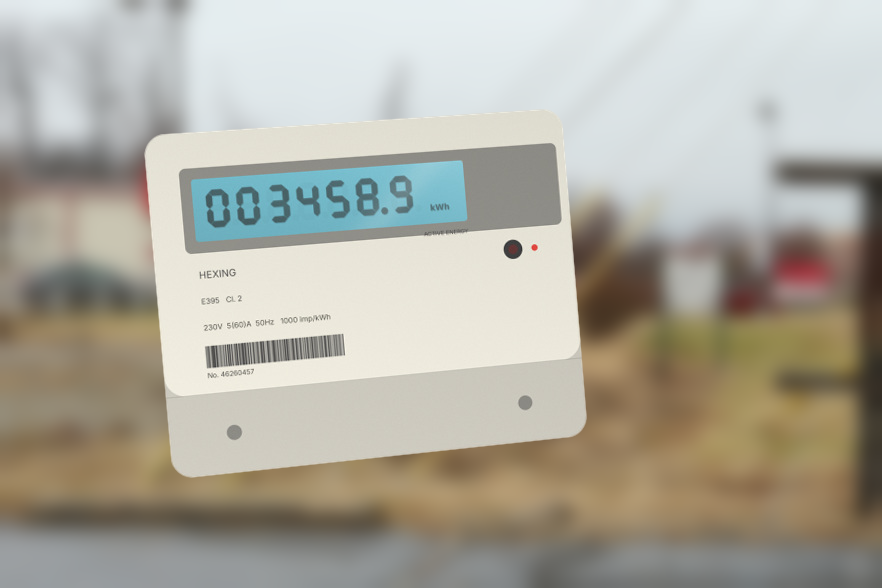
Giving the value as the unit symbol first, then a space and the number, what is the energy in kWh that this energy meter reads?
kWh 3458.9
